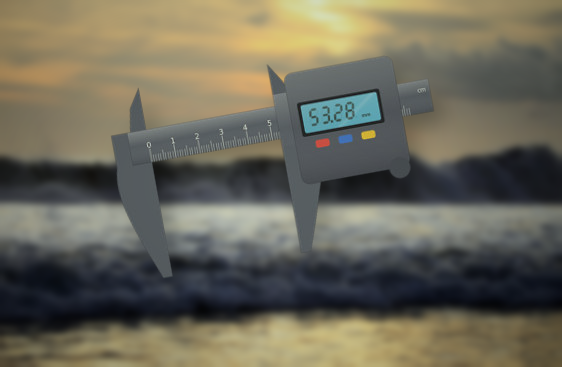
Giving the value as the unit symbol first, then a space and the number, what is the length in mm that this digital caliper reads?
mm 53.28
